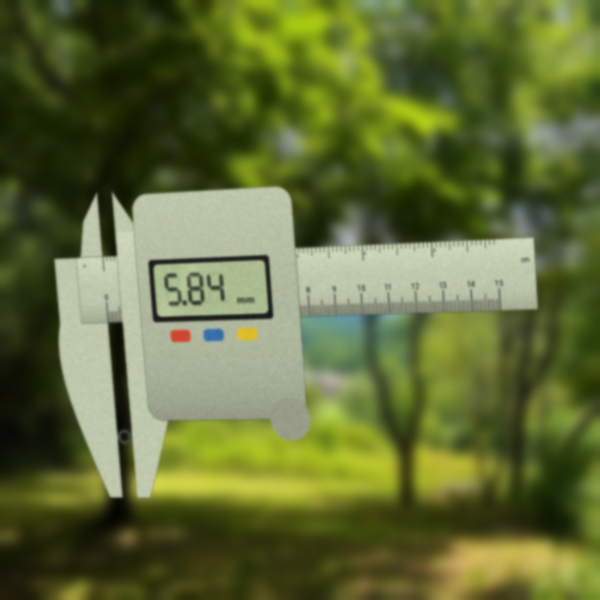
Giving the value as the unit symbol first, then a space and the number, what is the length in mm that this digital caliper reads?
mm 5.84
